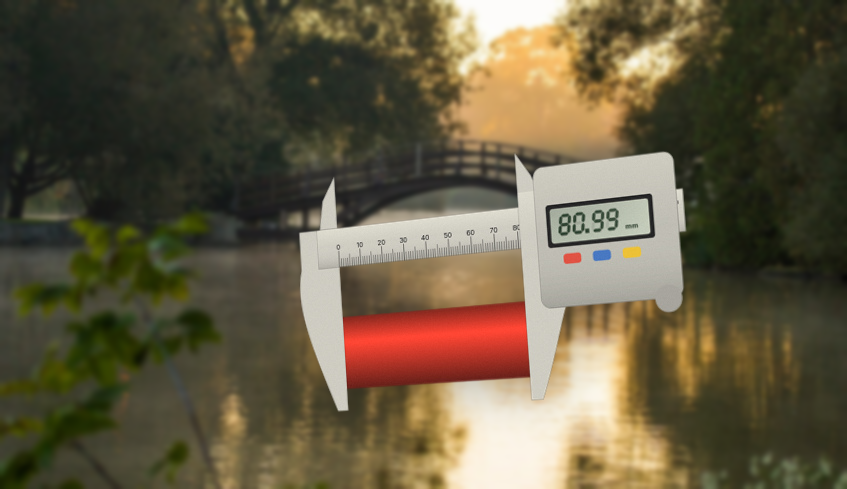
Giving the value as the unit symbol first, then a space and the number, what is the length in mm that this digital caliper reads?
mm 80.99
